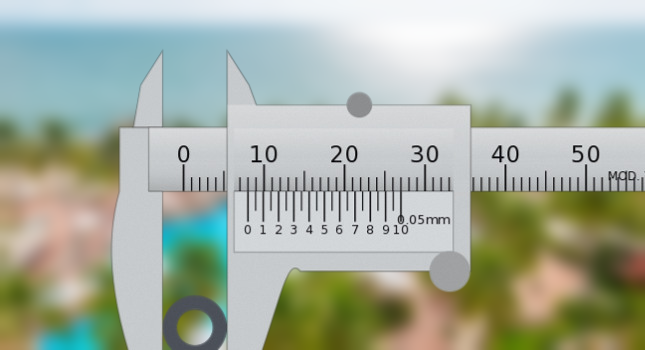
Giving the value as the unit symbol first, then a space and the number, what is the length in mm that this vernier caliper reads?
mm 8.0
